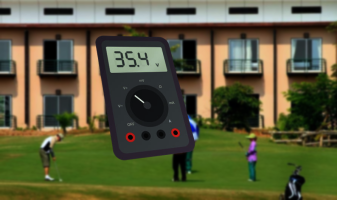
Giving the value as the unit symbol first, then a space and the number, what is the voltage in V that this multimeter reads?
V 35.4
